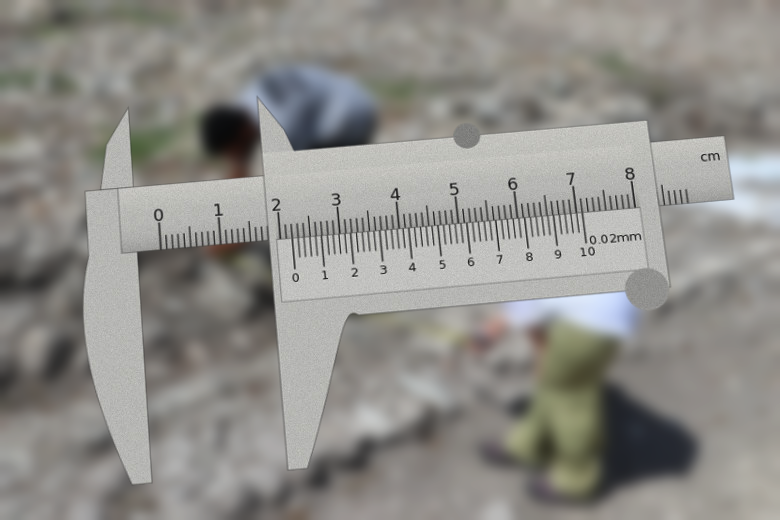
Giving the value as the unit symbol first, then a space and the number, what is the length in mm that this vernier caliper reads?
mm 22.0
